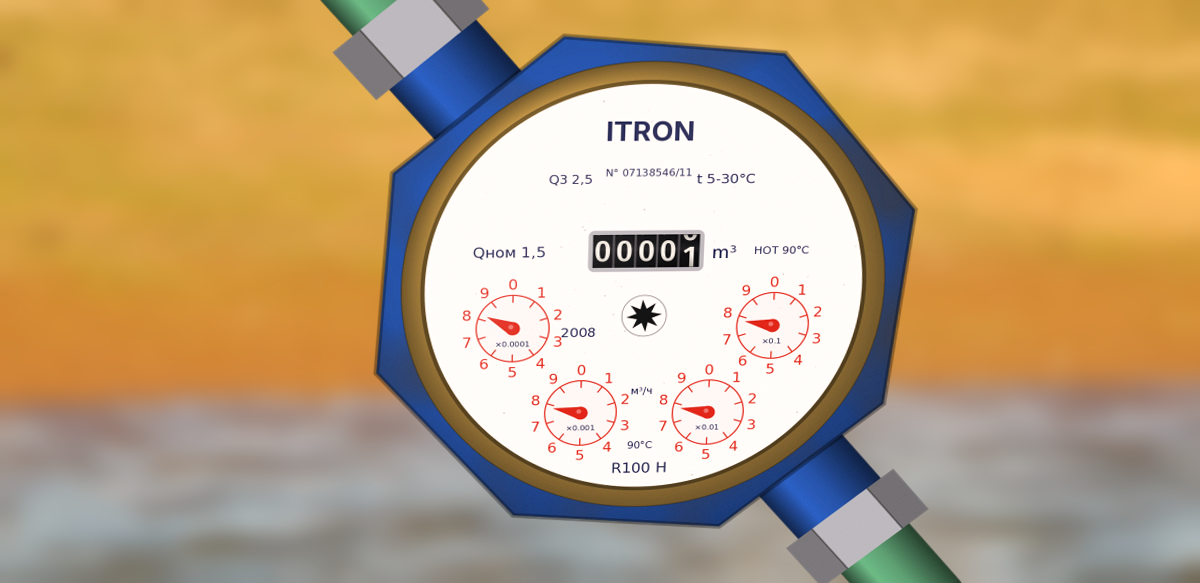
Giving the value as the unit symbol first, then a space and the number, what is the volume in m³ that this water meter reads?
m³ 0.7778
